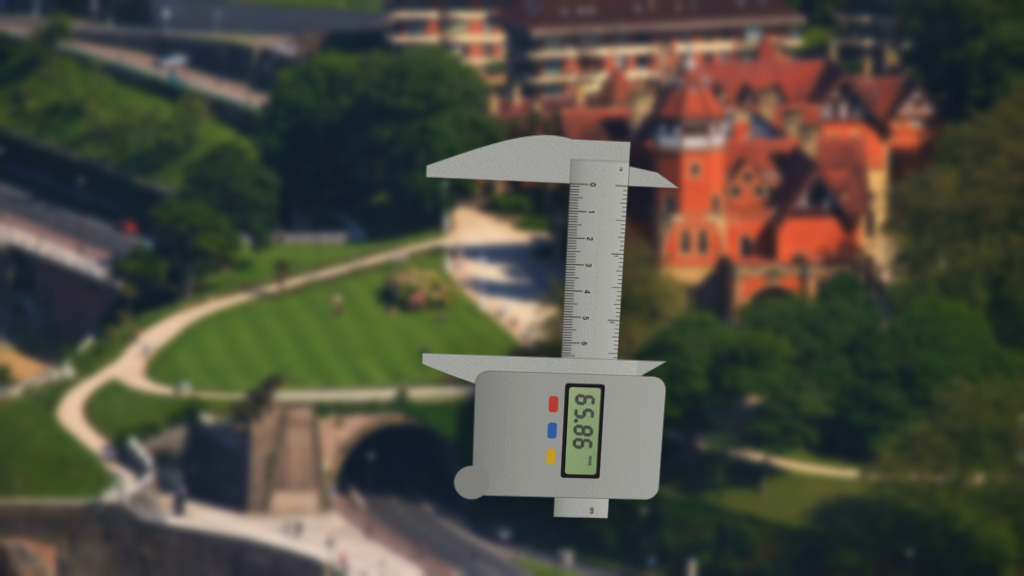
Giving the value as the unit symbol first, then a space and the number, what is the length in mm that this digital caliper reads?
mm 65.86
